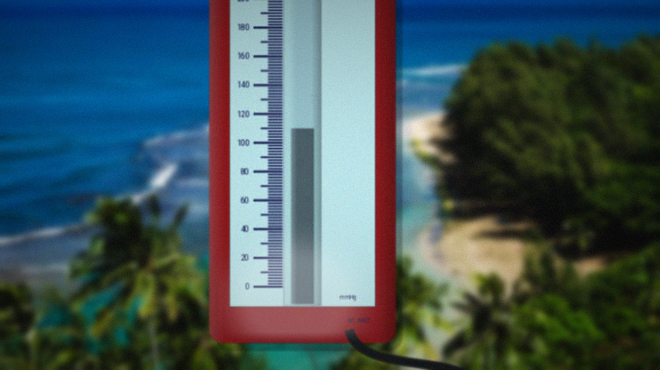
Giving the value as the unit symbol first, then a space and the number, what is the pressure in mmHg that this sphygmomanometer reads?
mmHg 110
